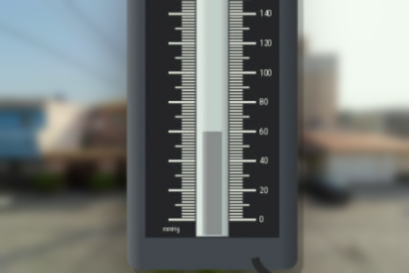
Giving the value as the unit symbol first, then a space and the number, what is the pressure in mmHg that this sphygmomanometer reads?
mmHg 60
